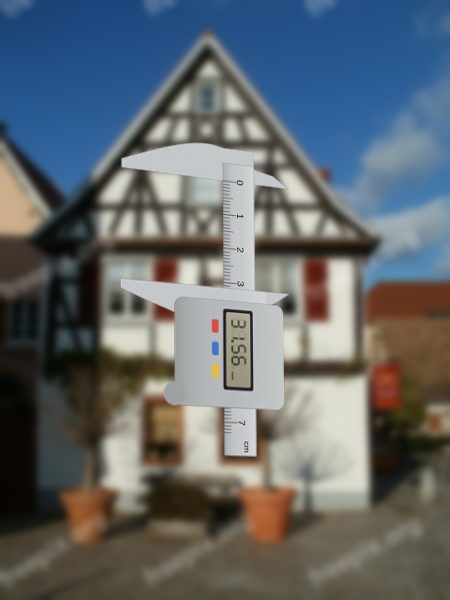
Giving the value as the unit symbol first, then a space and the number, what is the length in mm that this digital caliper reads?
mm 31.56
